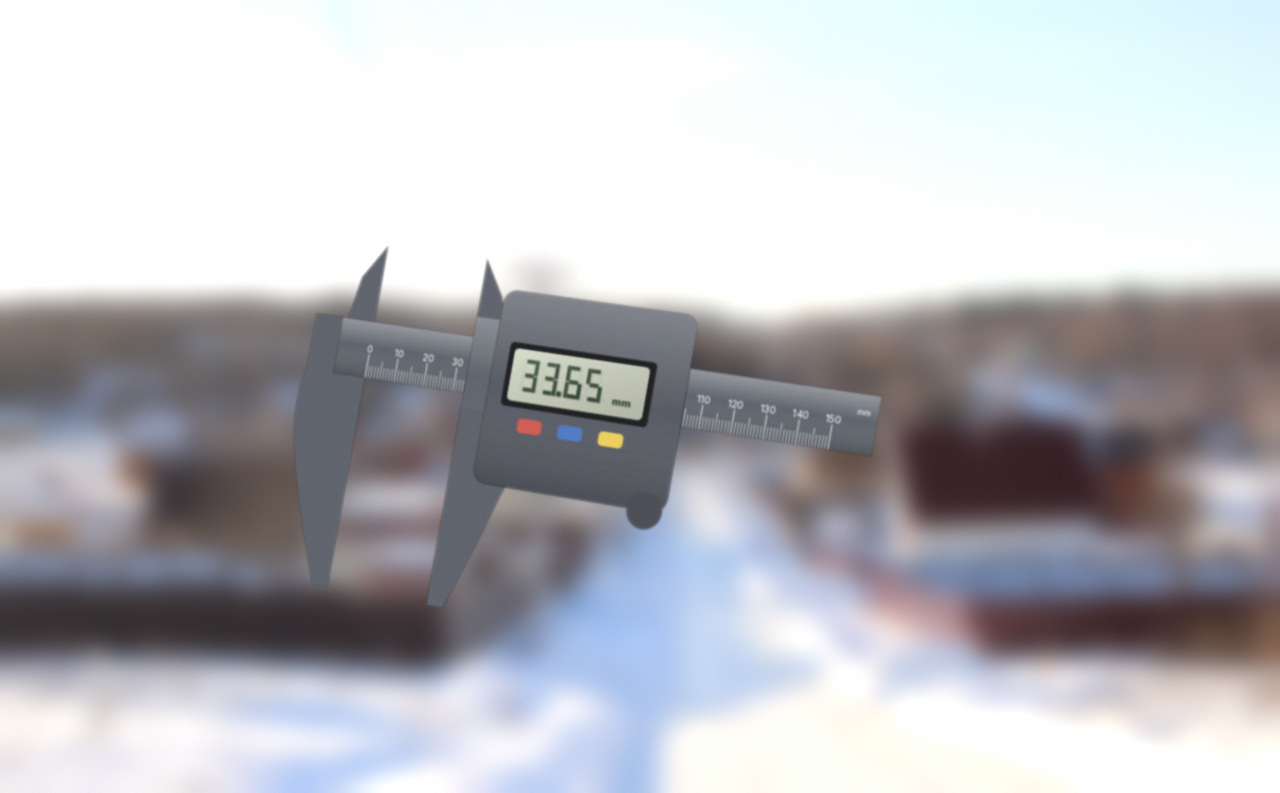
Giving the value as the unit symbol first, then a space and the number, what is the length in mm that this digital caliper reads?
mm 33.65
